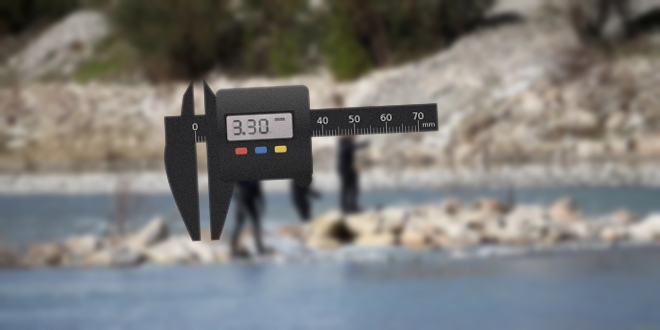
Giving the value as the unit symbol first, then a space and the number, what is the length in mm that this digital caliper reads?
mm 3.30
